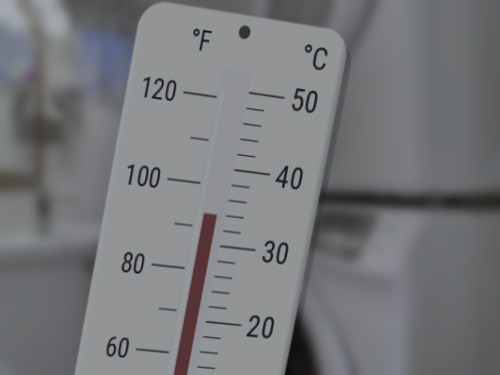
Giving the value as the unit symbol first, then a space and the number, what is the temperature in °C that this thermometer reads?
°C 34
